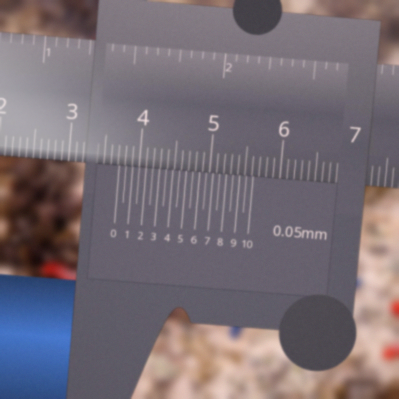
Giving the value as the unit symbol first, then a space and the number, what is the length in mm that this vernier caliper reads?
mm 37.2
